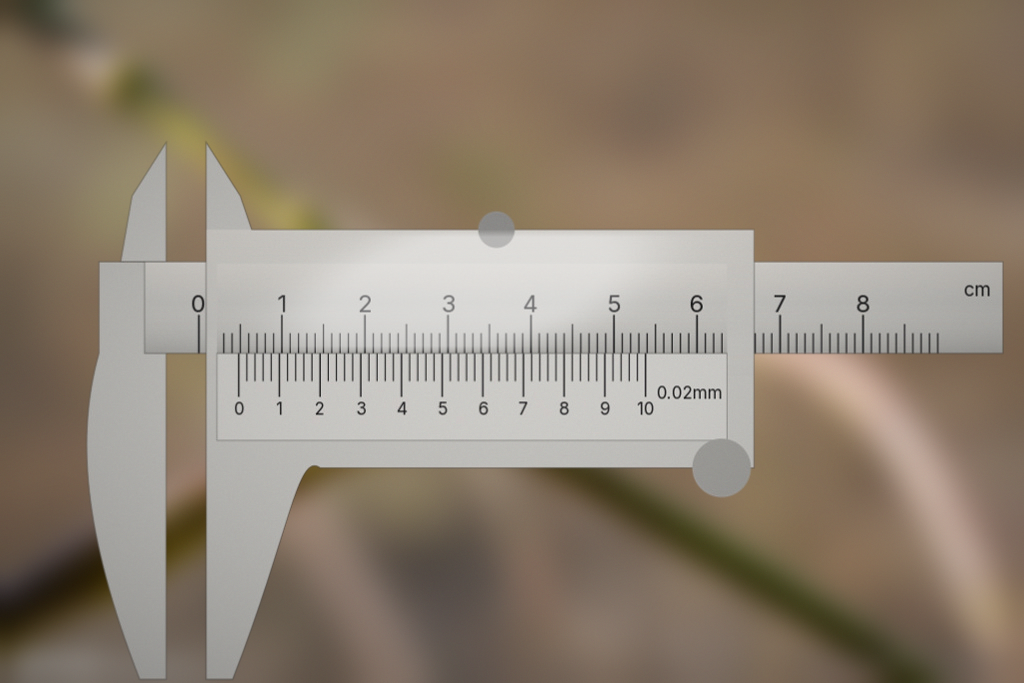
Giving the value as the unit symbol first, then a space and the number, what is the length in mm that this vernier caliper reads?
mm 4.8
